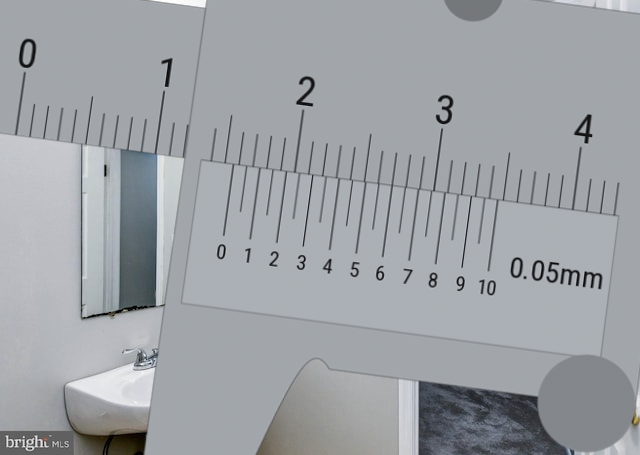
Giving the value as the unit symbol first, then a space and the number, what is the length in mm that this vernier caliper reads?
mm 15.6
